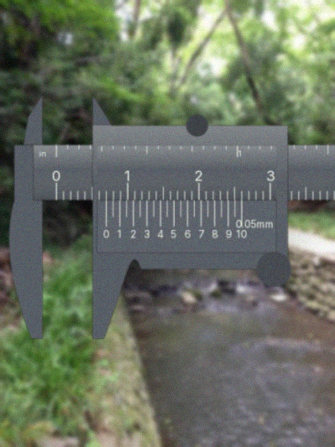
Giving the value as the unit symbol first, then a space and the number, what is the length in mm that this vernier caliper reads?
mm 7.0
